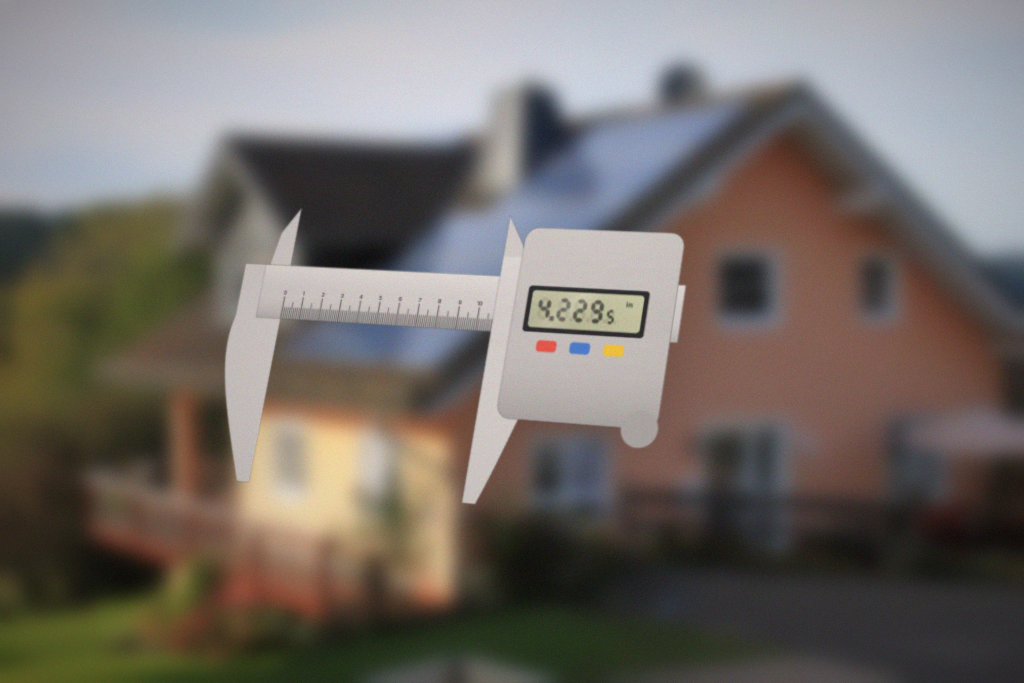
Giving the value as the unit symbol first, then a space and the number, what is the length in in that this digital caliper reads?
in 4.2295
